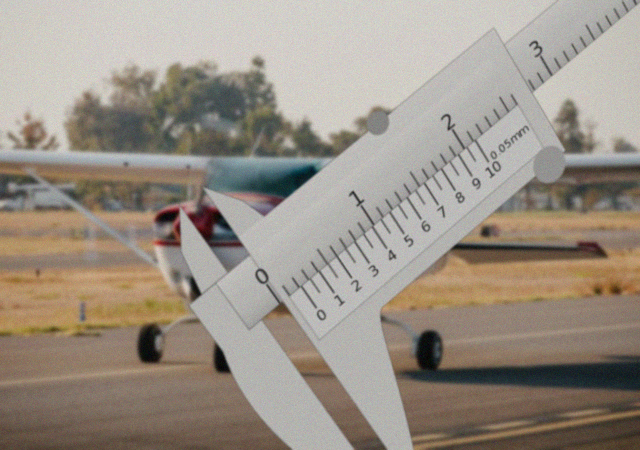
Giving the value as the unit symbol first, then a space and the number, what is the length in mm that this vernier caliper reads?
mm 2.2
